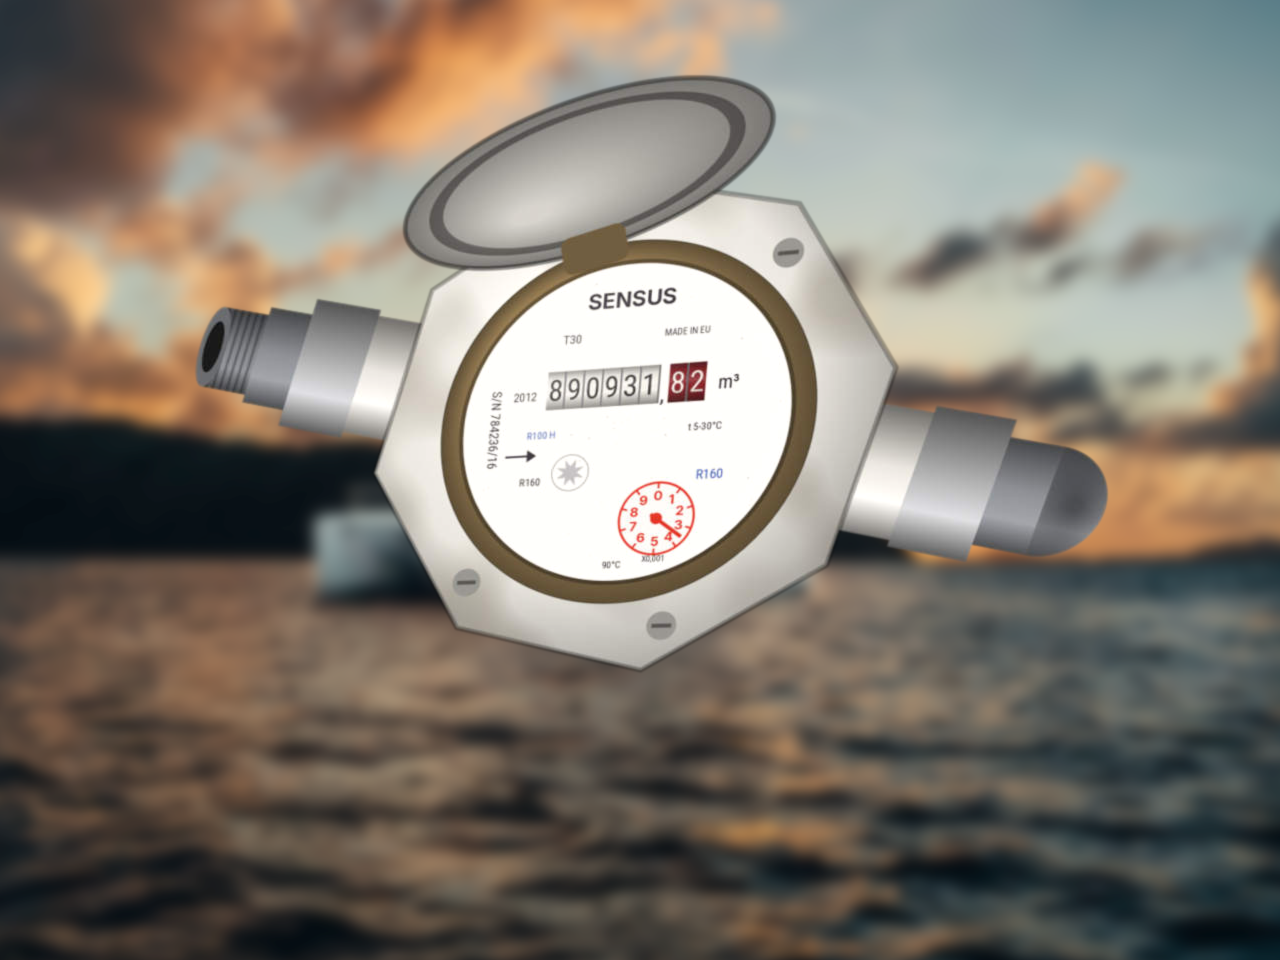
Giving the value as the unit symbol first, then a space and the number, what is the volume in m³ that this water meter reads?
m³ 890931.823
